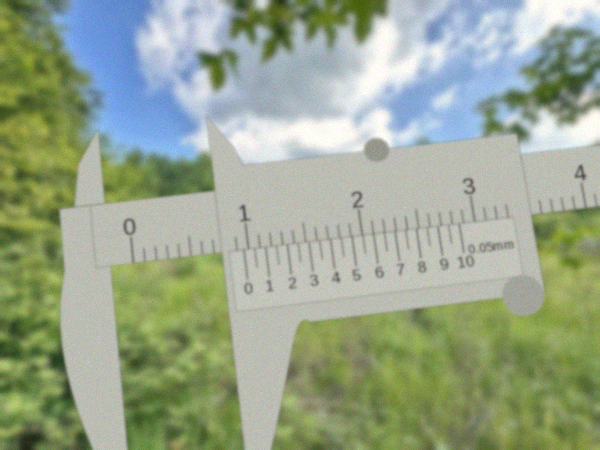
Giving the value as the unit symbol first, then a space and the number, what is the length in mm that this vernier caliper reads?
mm 9.6
